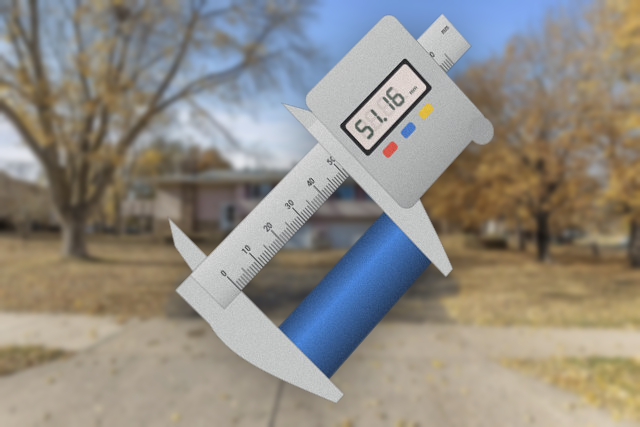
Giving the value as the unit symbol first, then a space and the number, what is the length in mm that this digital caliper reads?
mm 51.16
